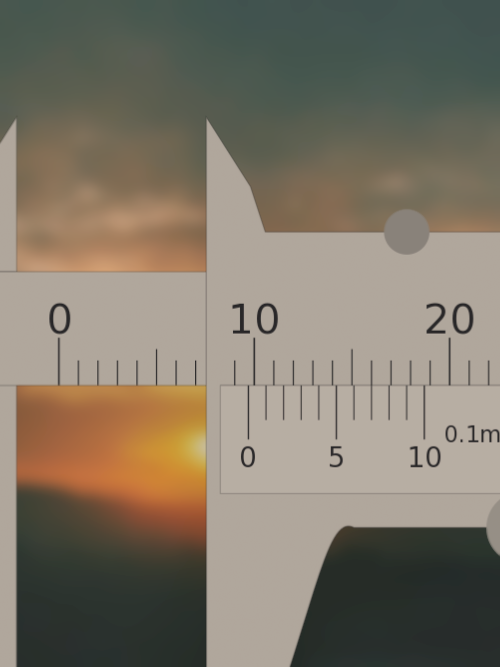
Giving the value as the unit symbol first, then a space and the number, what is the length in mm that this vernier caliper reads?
mm 9.7
